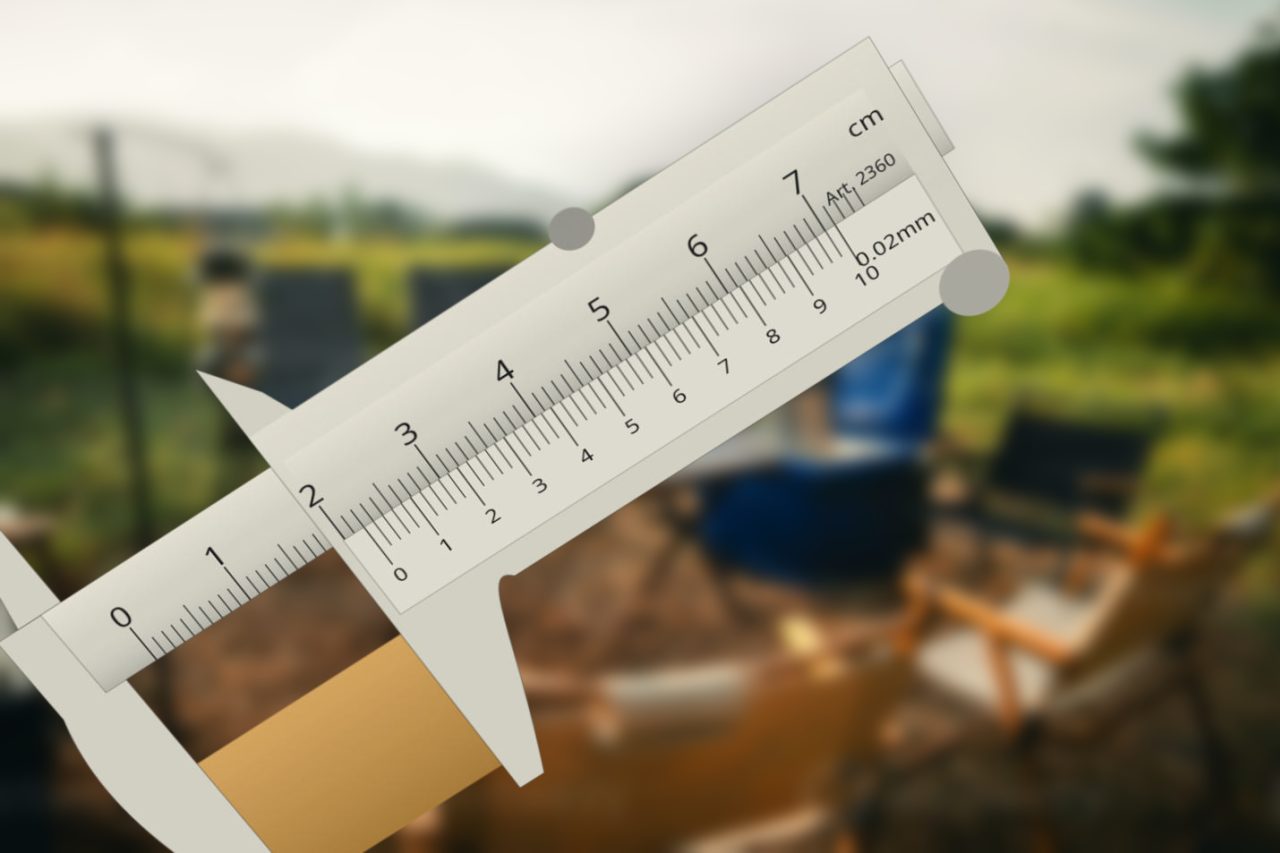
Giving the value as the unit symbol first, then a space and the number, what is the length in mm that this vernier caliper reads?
mm 22.0
